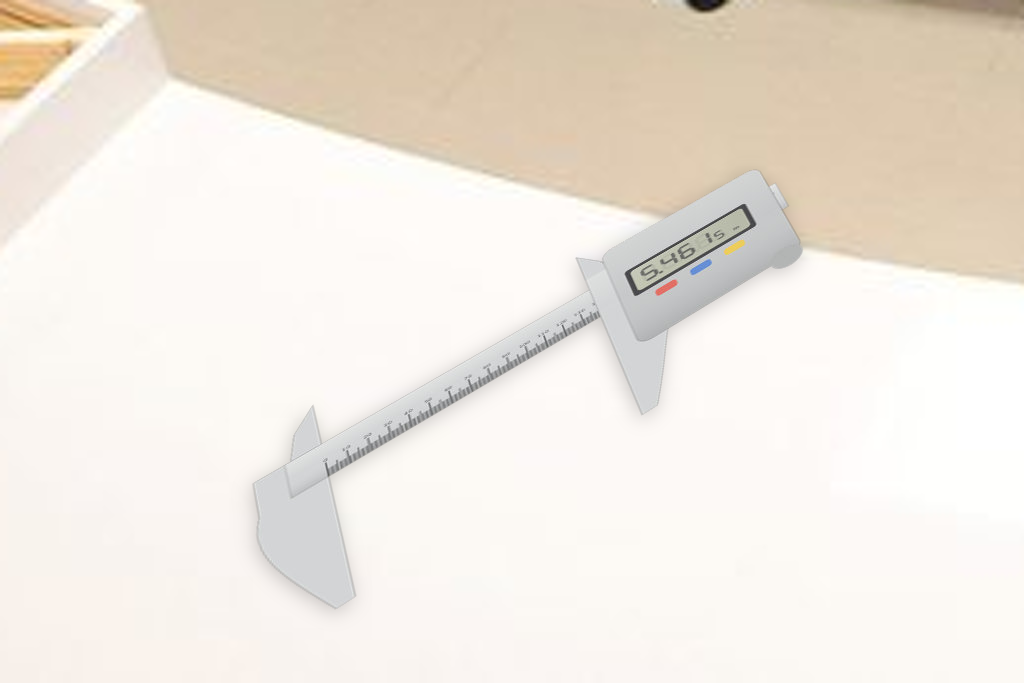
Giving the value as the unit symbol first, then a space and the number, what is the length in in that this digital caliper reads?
in 5.4615
